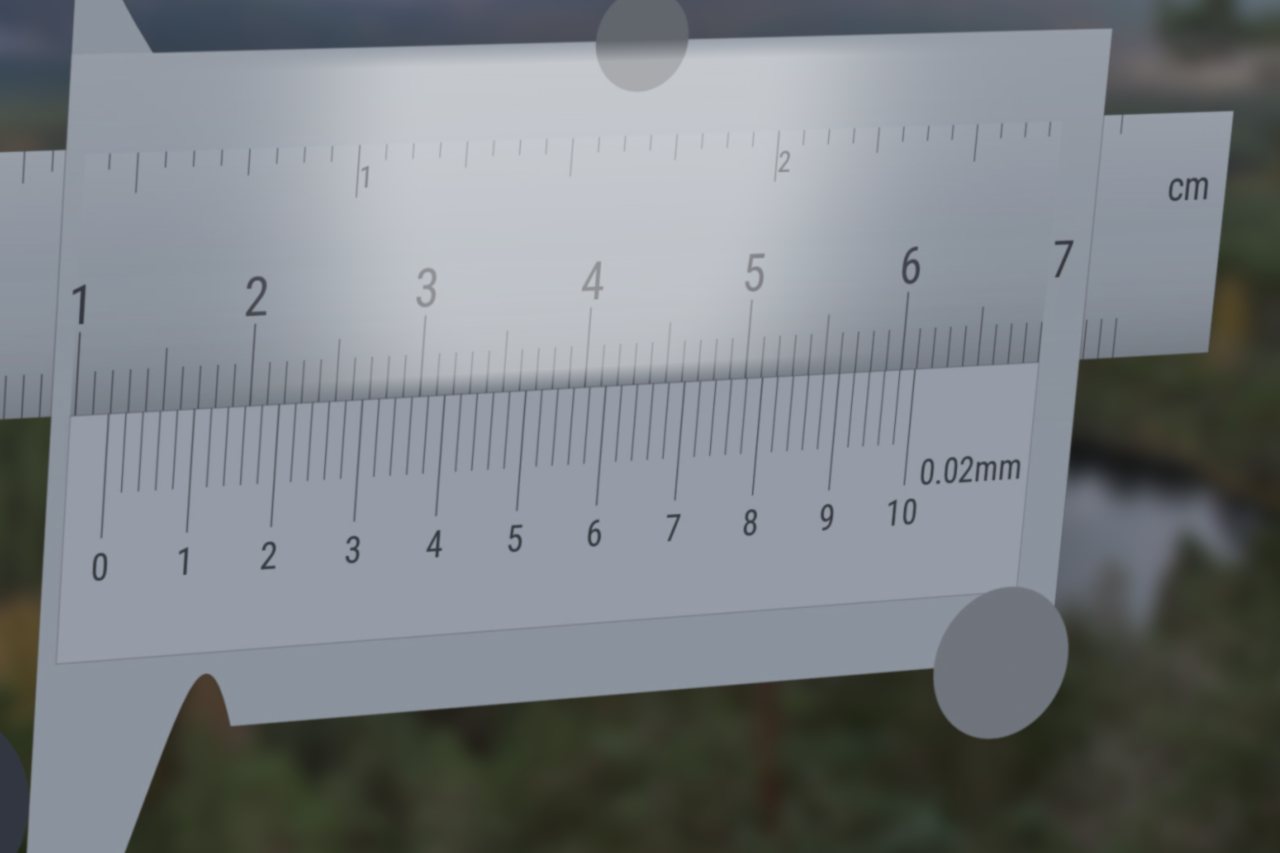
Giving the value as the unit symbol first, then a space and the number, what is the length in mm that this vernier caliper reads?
mm 11.9
